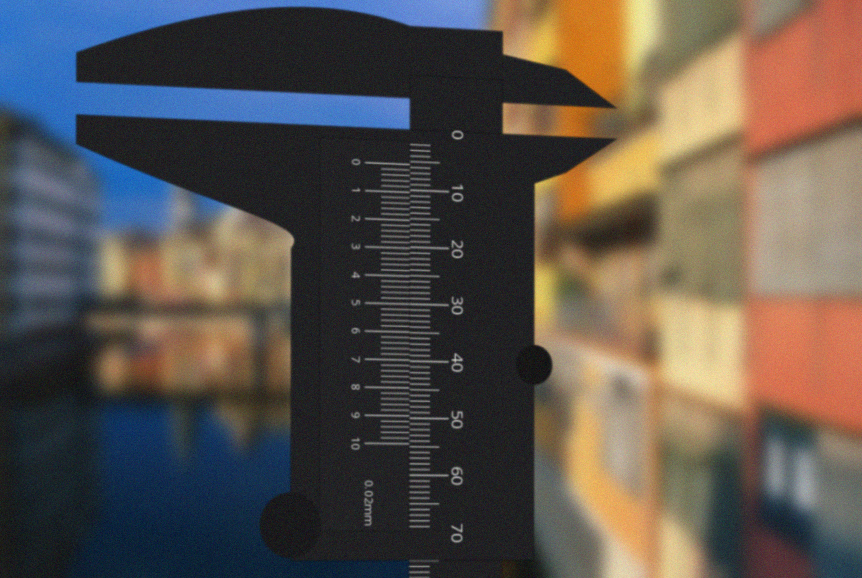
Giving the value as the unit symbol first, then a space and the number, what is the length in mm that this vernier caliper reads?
mm 5.5
